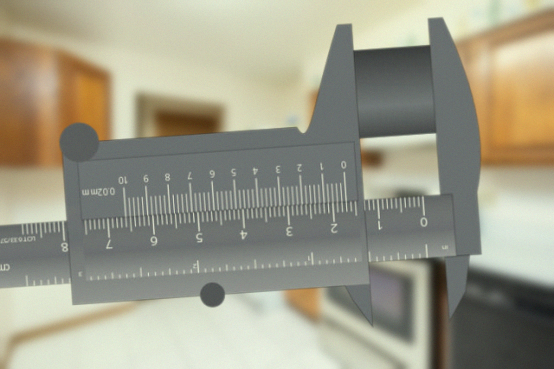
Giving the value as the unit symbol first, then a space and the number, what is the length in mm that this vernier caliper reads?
mm 17.0
